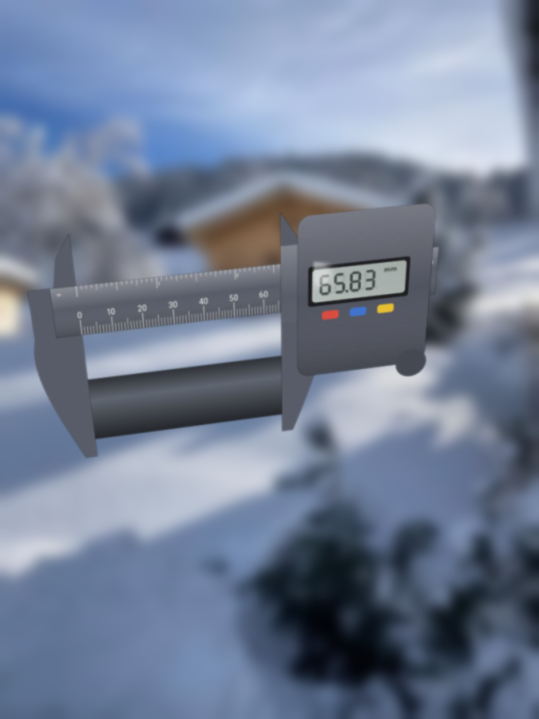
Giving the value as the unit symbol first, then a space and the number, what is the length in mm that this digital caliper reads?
mm 65.83
